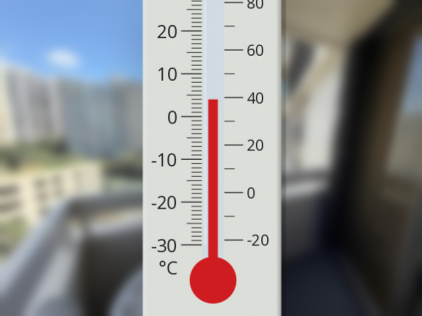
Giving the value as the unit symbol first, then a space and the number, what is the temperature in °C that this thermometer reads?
°C 4
